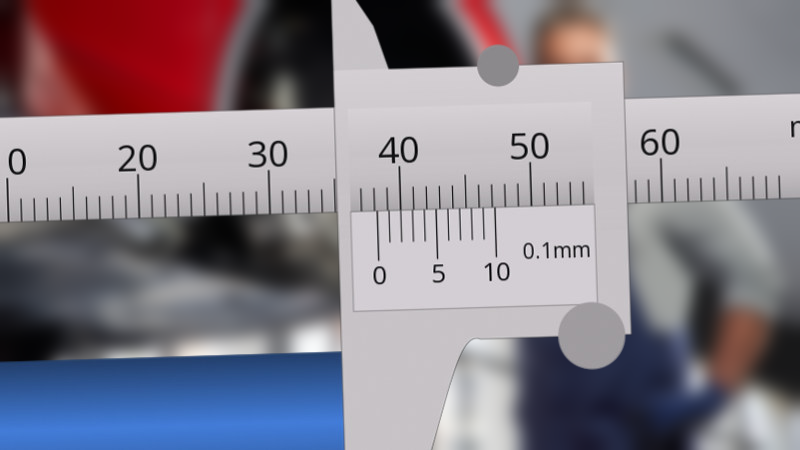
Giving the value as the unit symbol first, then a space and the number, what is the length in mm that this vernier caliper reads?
mm 38.2
